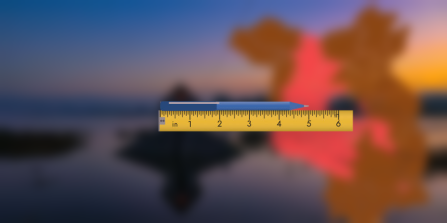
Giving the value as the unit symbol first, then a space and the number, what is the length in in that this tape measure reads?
in 5
